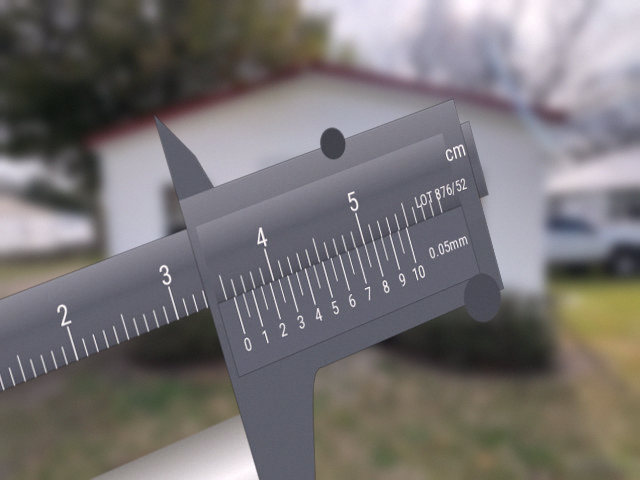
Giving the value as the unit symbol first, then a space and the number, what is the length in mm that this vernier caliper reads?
mm 35.8
